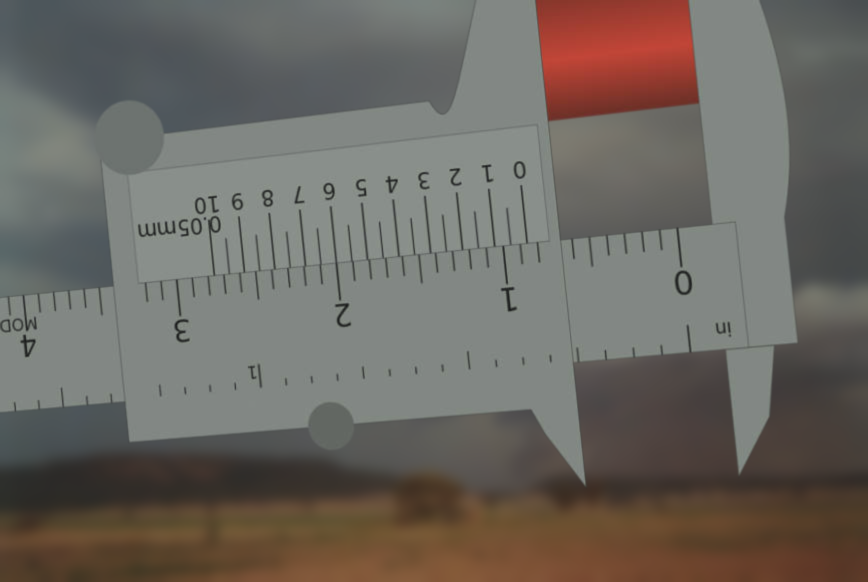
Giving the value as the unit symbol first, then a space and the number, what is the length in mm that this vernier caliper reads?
mm 8.6
